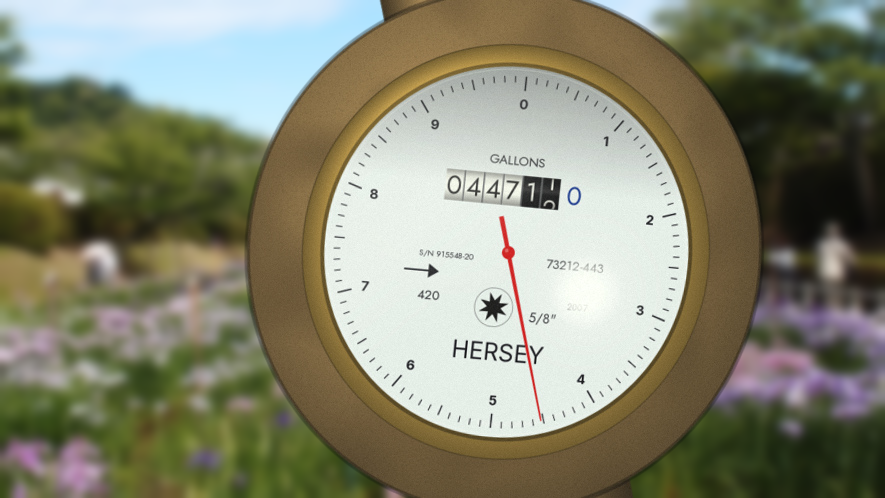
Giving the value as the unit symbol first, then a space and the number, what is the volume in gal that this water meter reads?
gal 447114.5
